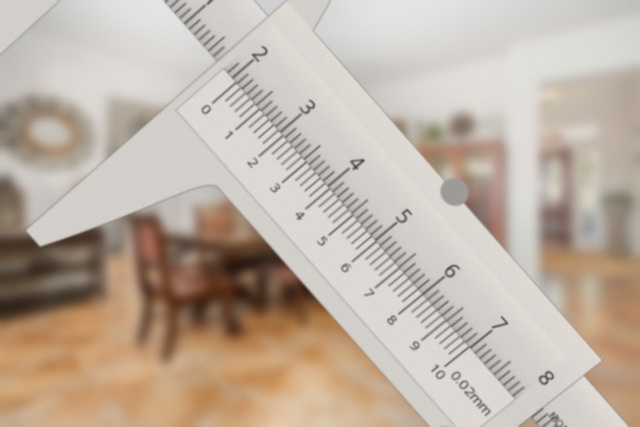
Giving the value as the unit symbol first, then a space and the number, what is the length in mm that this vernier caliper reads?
mm 20.8
